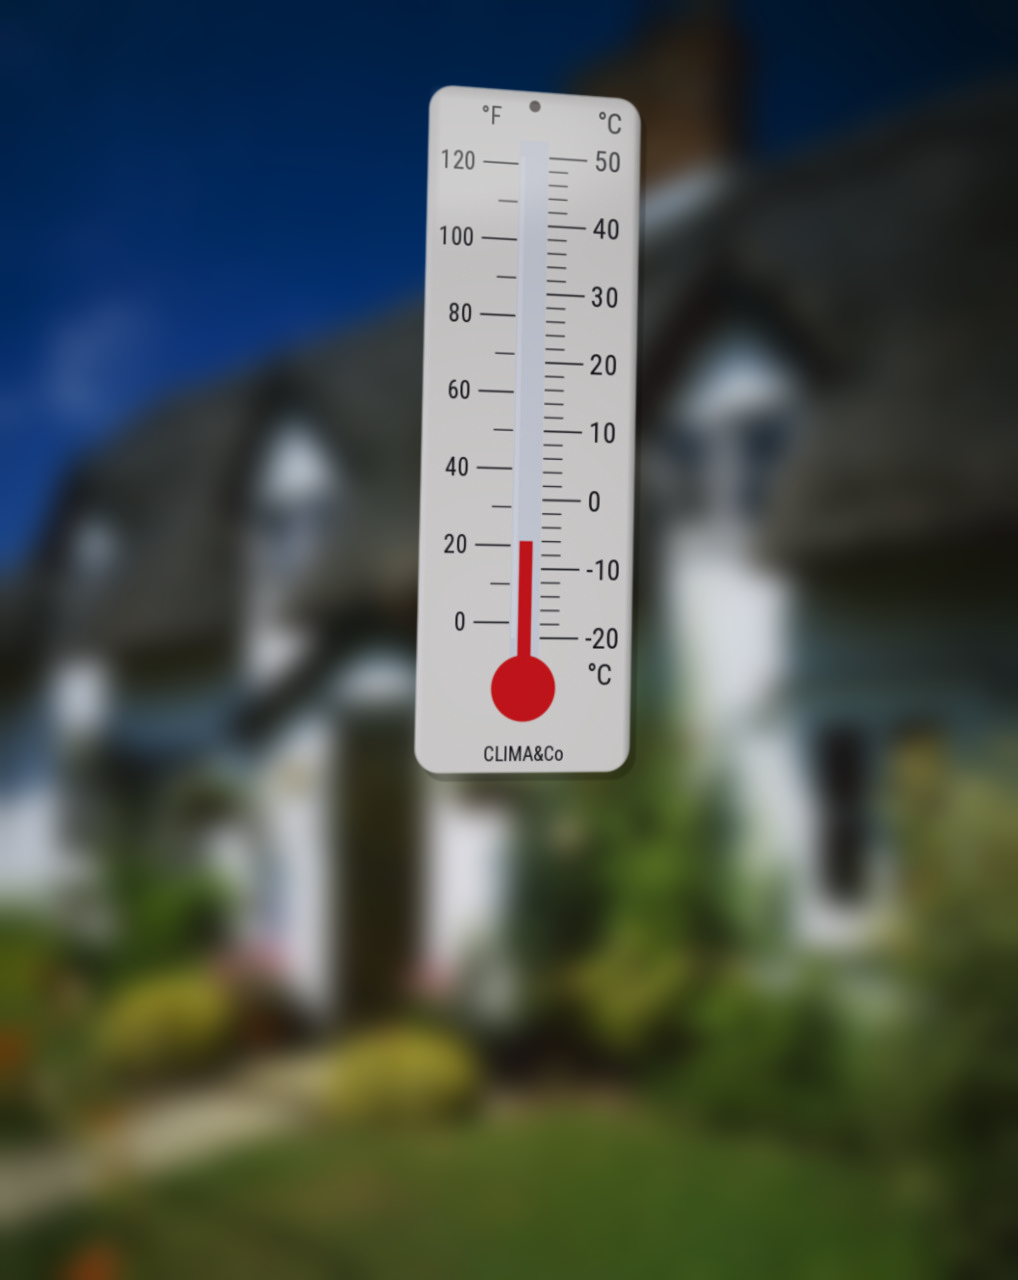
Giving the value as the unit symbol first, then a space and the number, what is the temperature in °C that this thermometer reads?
°C -6
